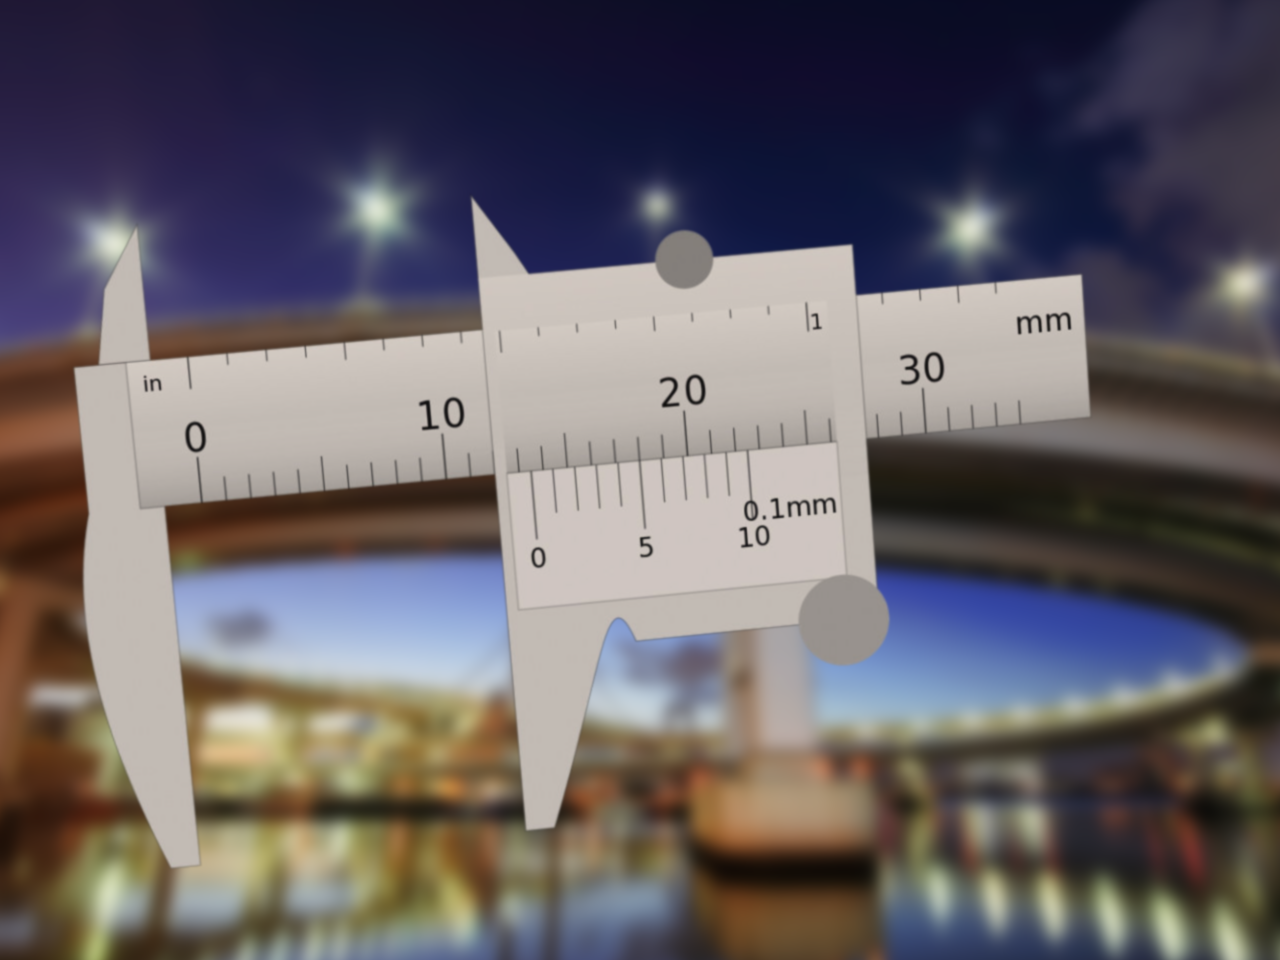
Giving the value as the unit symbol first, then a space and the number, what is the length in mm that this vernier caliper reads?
mm 13.5
